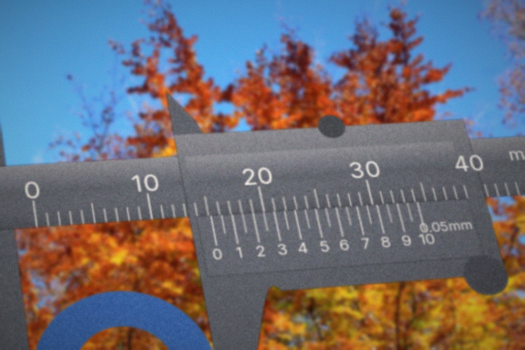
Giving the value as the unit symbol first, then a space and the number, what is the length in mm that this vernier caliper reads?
mm 15.2
